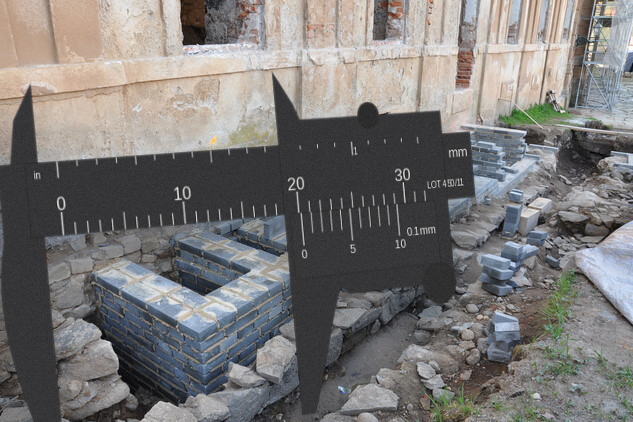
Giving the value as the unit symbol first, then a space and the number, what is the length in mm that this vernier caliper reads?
mm 20.2
